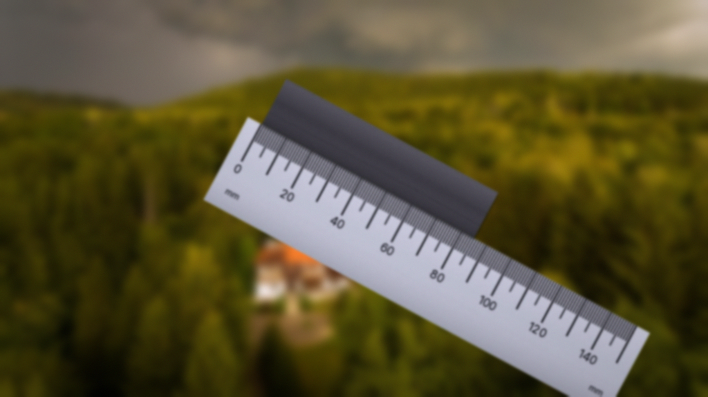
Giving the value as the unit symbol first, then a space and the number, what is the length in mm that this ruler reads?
mm 85
